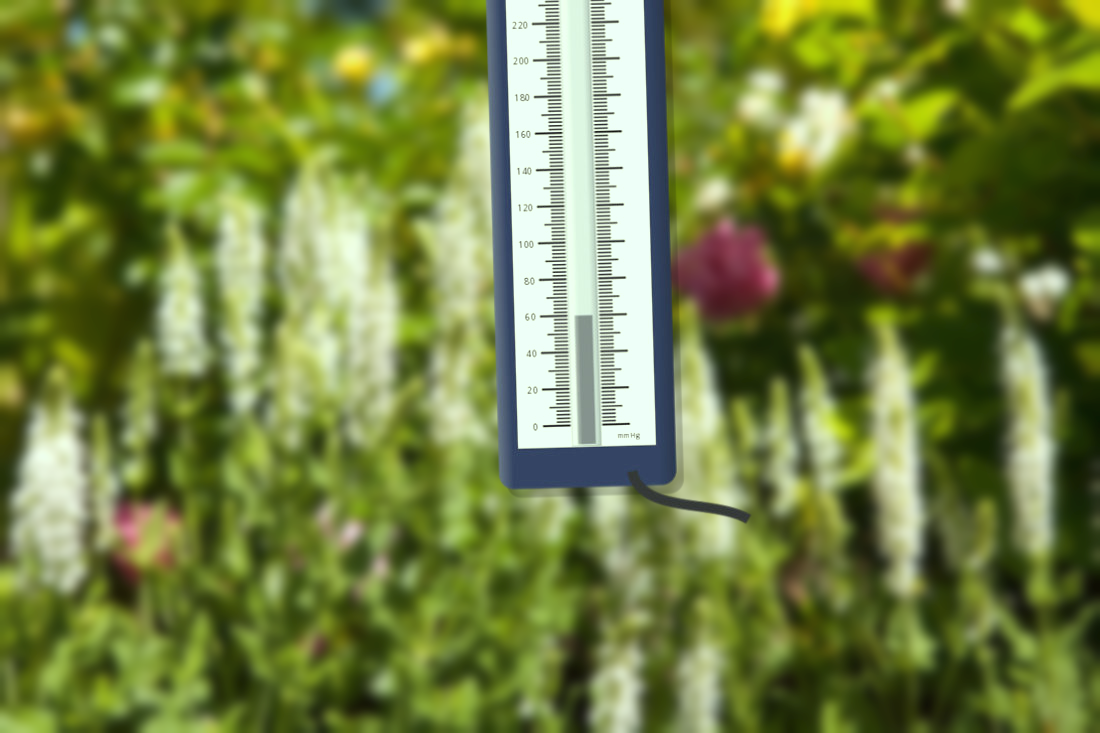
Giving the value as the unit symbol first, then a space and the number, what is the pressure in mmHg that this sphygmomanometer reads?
mmHg 60
